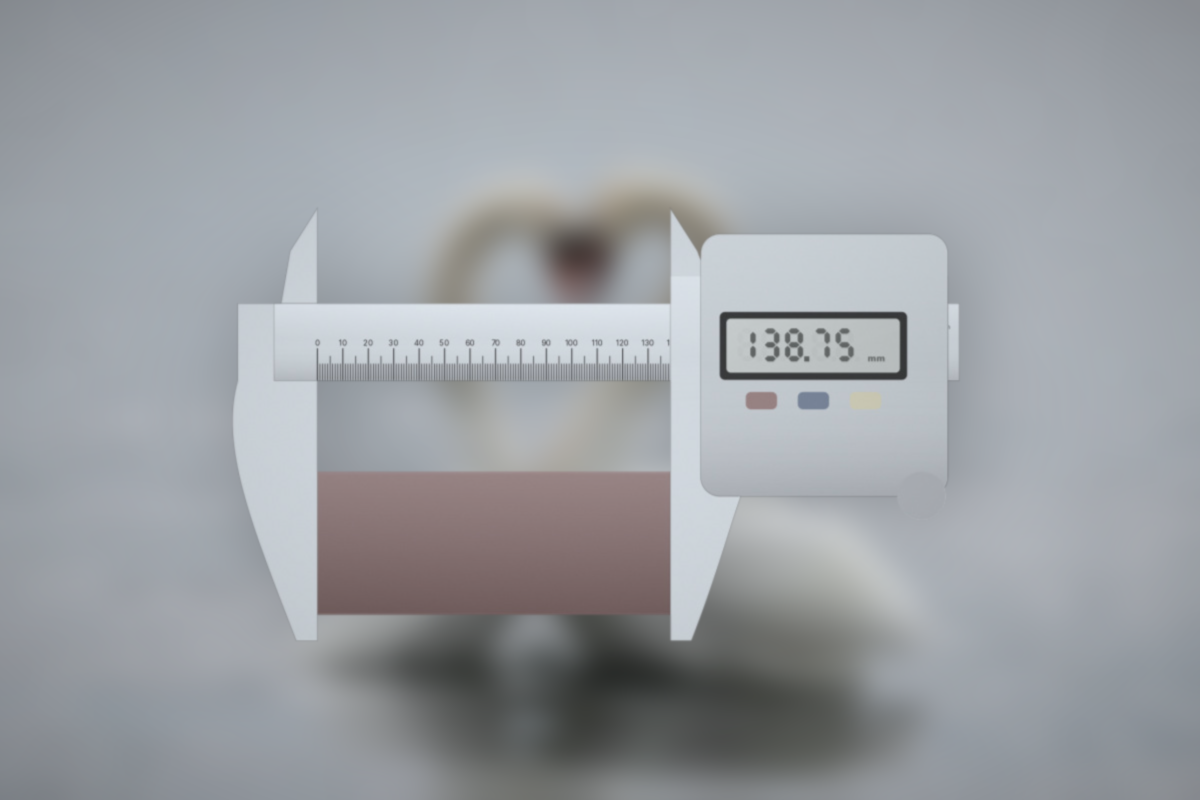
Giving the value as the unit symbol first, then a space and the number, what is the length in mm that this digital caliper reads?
mm 138.75
